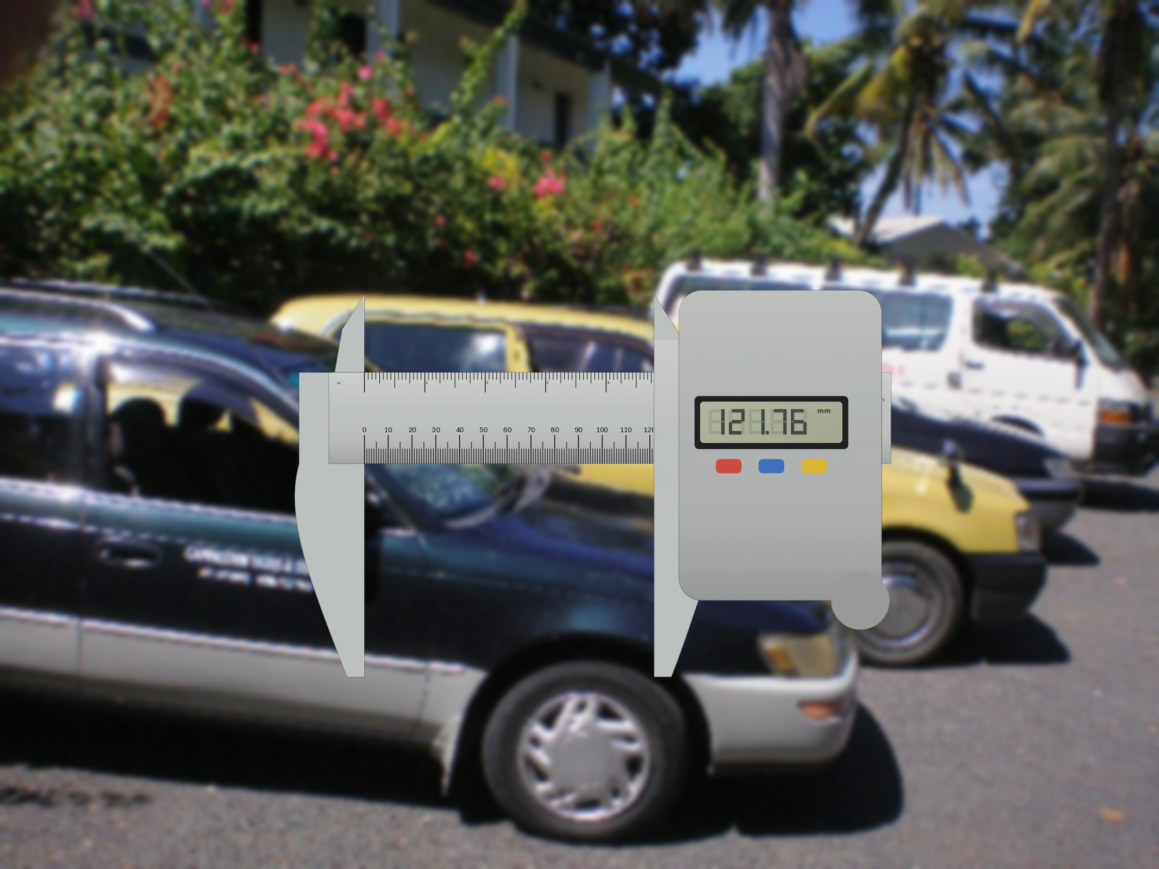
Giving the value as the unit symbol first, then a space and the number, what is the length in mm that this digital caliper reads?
mm 121.76
